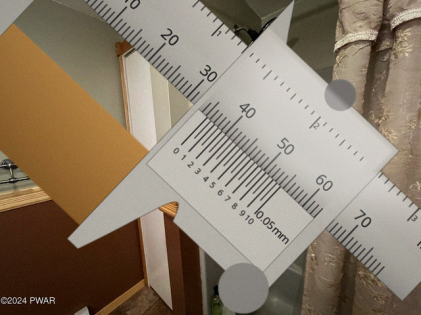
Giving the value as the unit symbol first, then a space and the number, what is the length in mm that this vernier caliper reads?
mm 35.4
